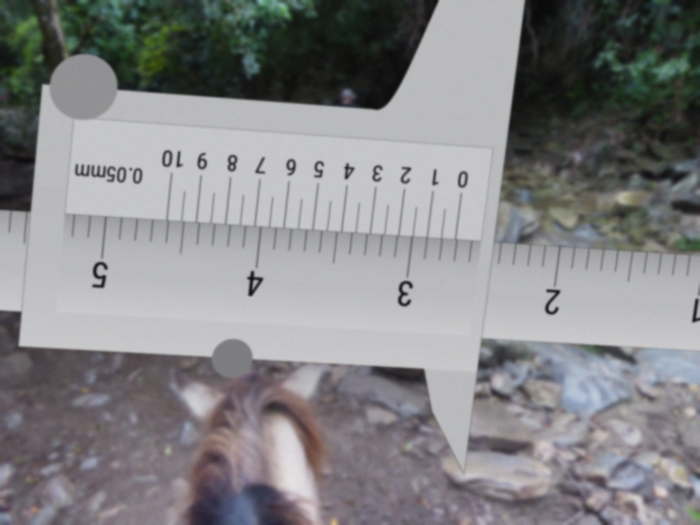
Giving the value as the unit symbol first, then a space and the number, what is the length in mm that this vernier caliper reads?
mm 27.1
